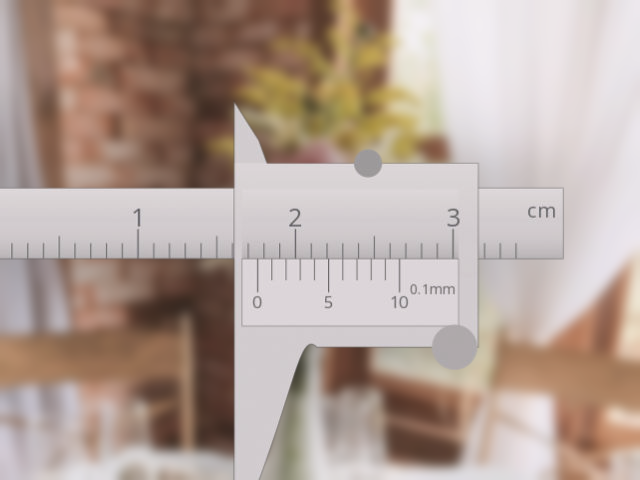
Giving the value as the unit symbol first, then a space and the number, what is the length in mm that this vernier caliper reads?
mm 17.6
